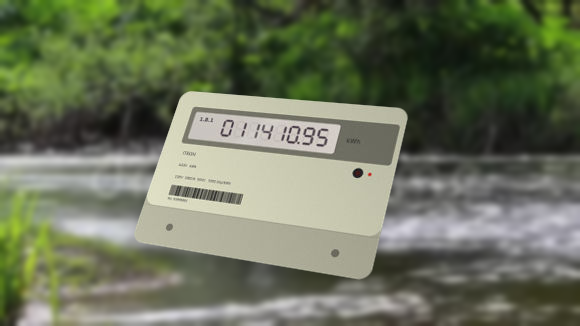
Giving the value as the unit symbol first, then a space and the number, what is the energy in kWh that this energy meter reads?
kWh 11410.95
